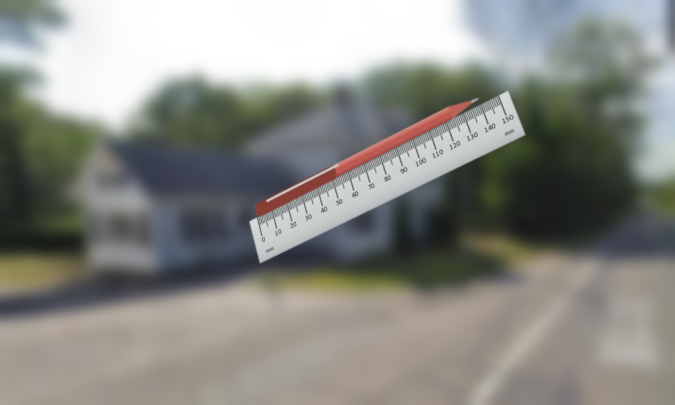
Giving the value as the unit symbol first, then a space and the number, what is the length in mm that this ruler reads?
mm 140
